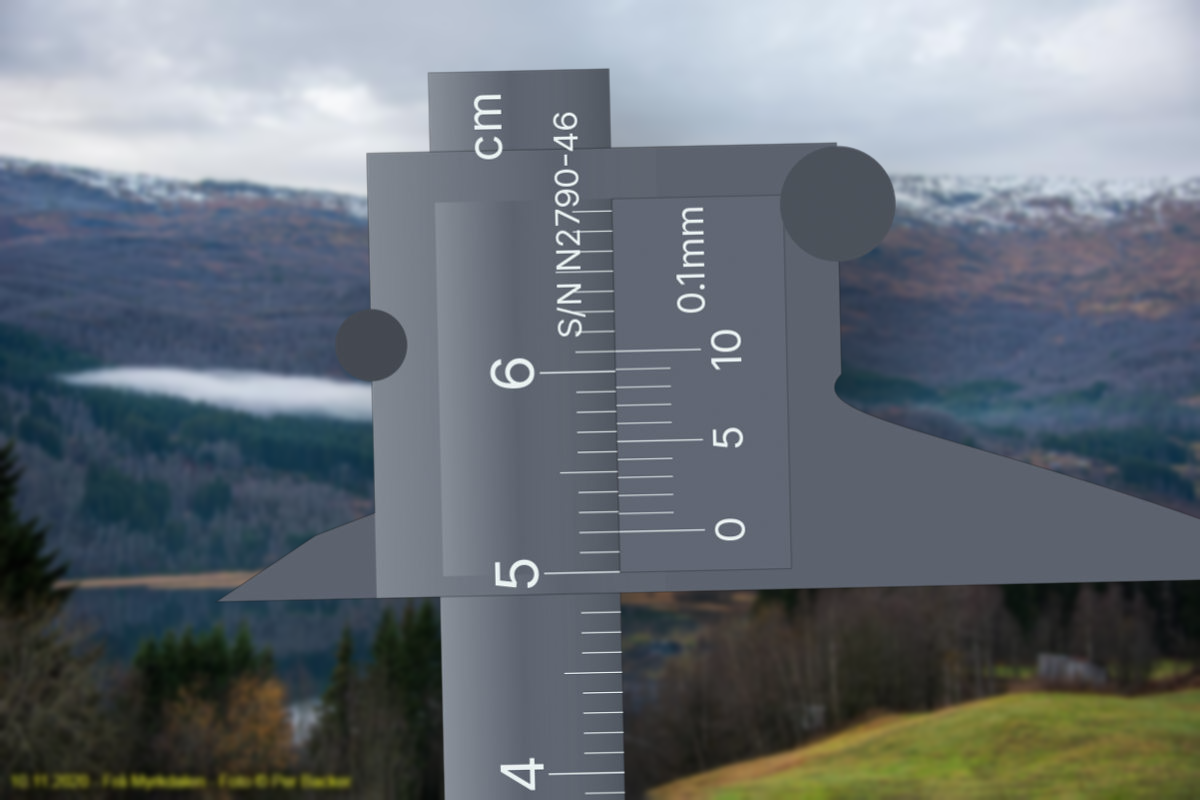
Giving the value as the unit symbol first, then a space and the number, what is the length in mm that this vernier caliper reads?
mm 52.0
